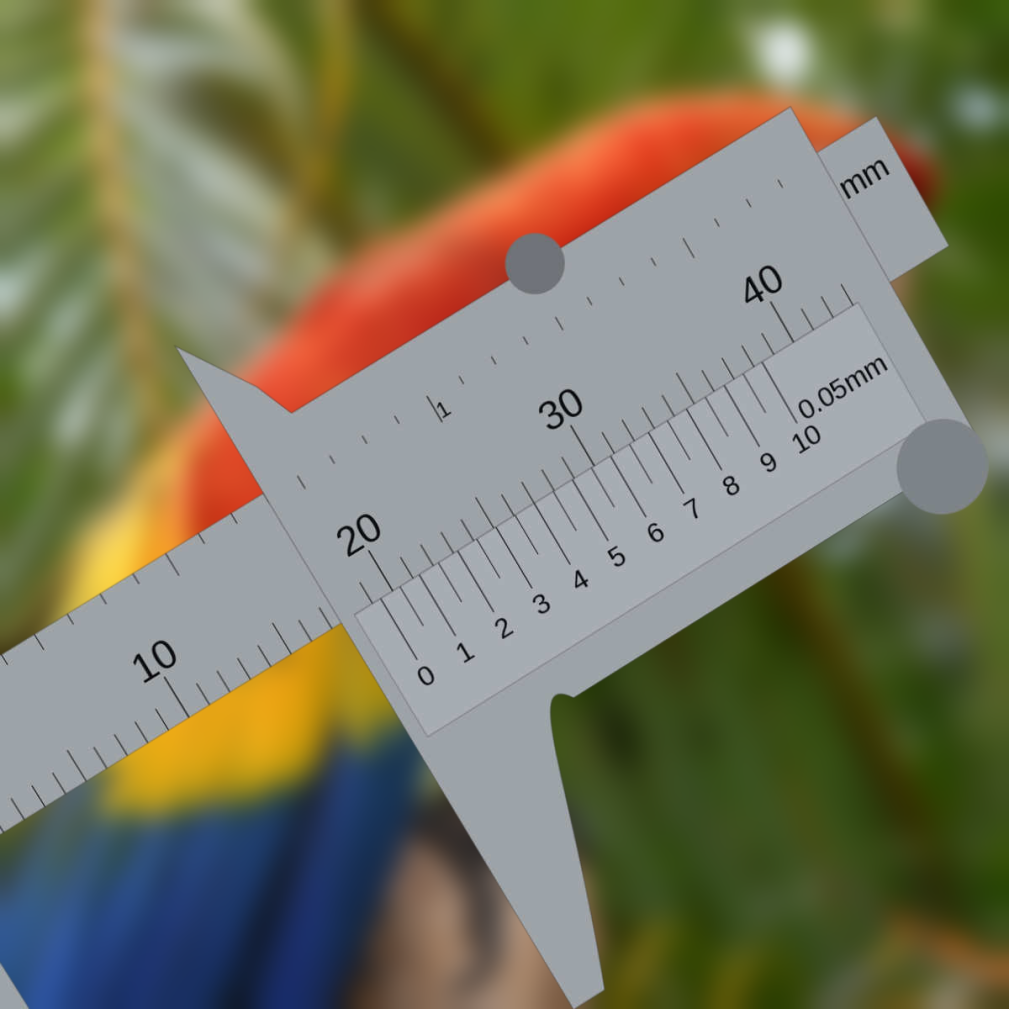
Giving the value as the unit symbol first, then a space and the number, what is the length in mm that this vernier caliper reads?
mm 19.40
